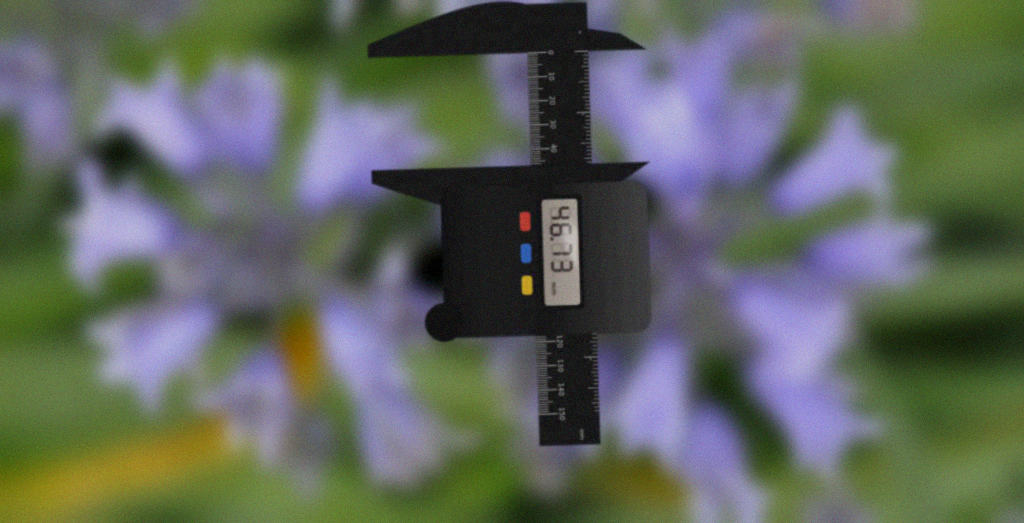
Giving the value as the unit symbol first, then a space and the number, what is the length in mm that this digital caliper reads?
mm 46.73
